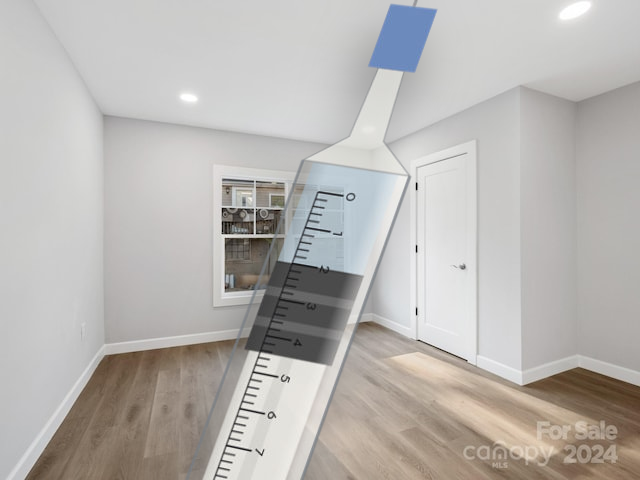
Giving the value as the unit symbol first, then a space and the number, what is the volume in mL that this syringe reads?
mL 2
